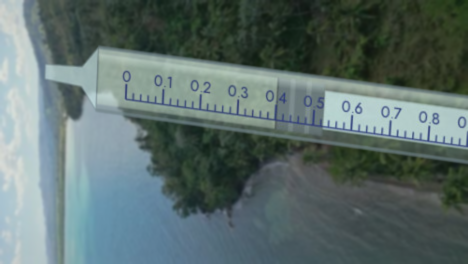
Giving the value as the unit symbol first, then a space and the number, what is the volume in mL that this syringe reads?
mL 0.4
